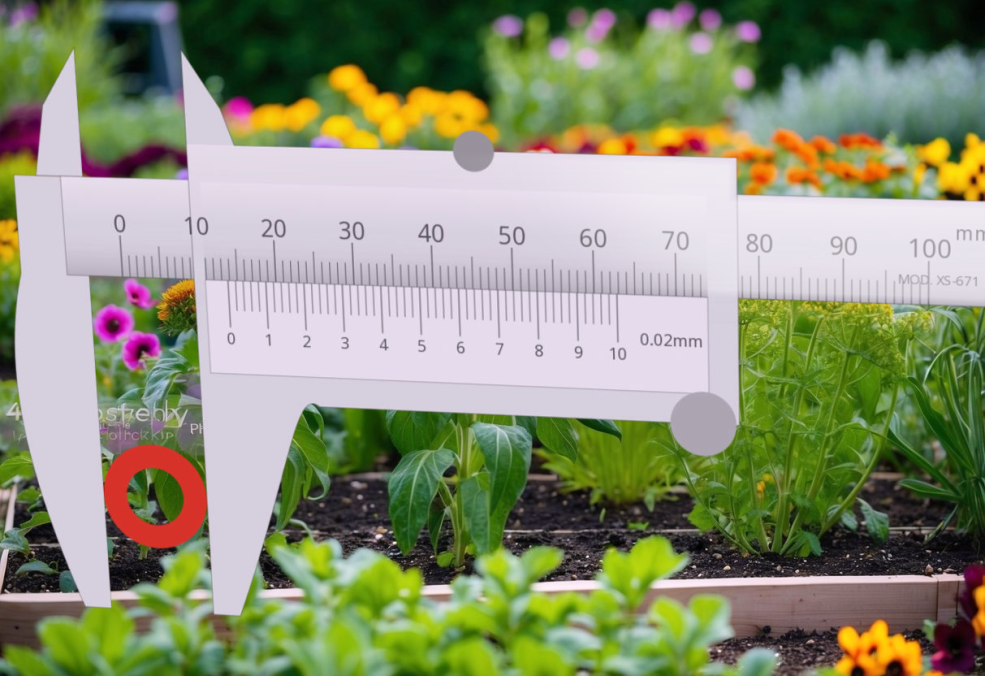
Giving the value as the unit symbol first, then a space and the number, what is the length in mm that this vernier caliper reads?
mm 13.8
